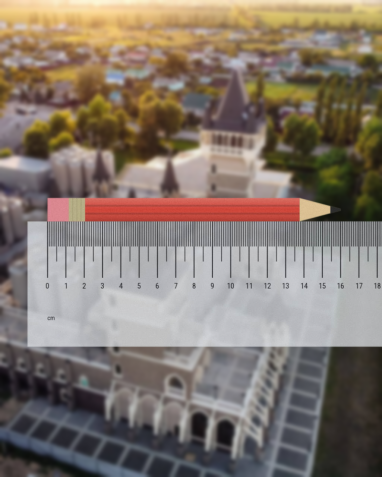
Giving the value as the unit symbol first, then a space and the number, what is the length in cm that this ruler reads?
cm 16
